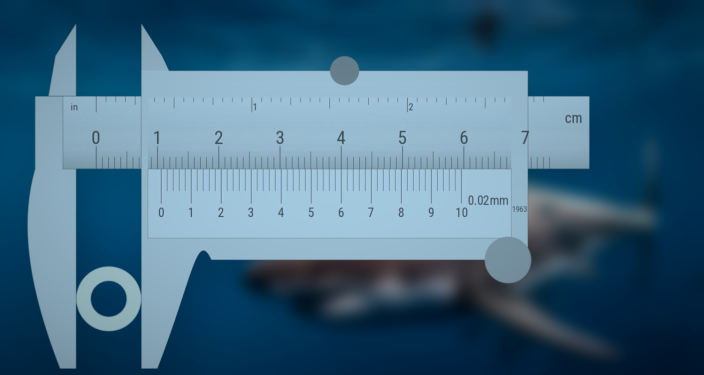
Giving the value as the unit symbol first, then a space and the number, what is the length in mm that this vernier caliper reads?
mm 10.6
